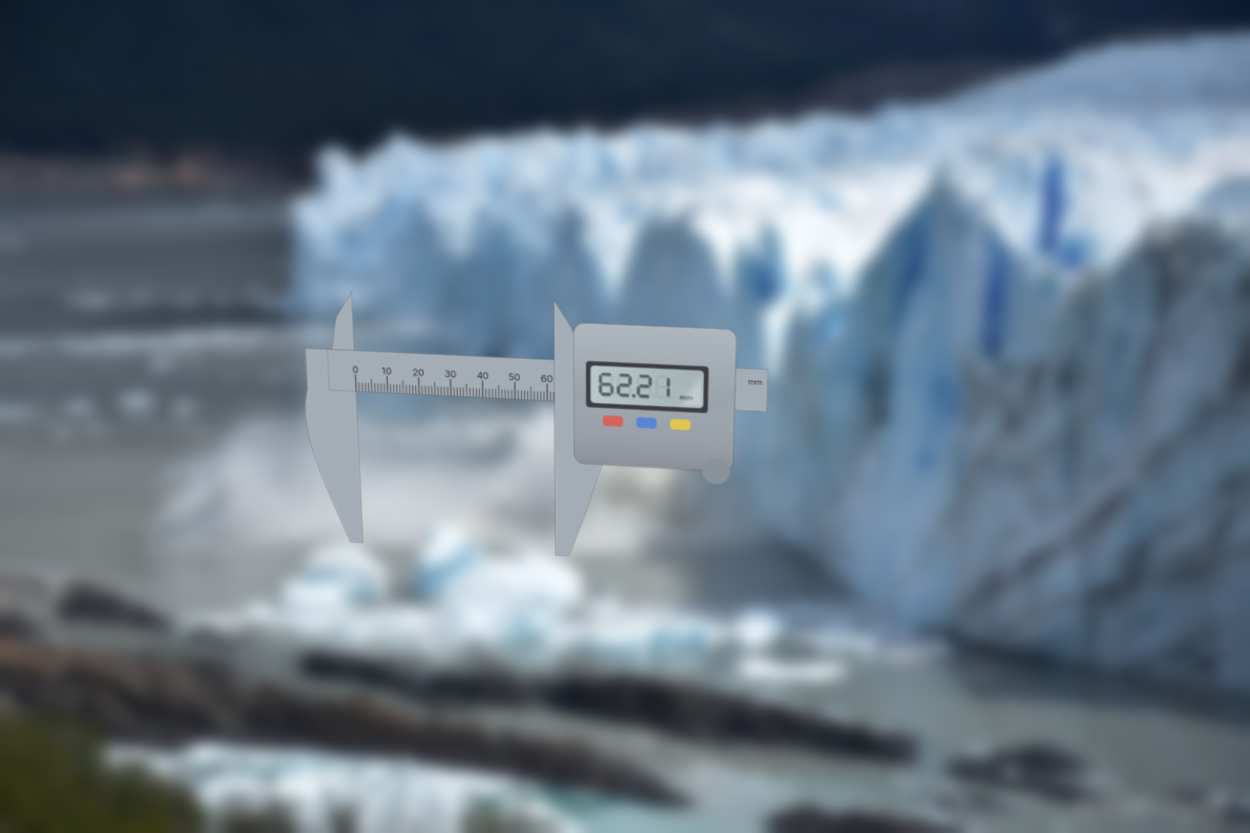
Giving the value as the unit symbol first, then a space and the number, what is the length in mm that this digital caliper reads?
mm 62.21
